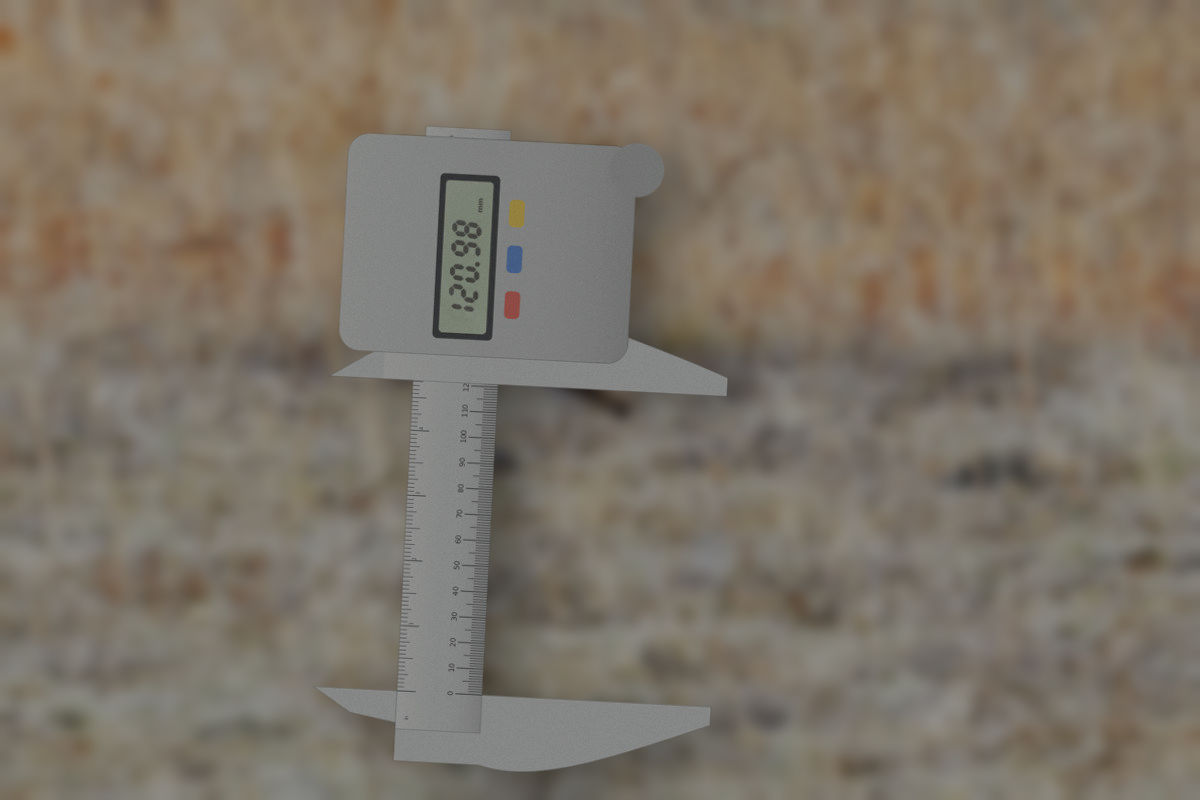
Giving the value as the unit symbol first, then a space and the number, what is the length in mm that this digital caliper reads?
mm 120.98
